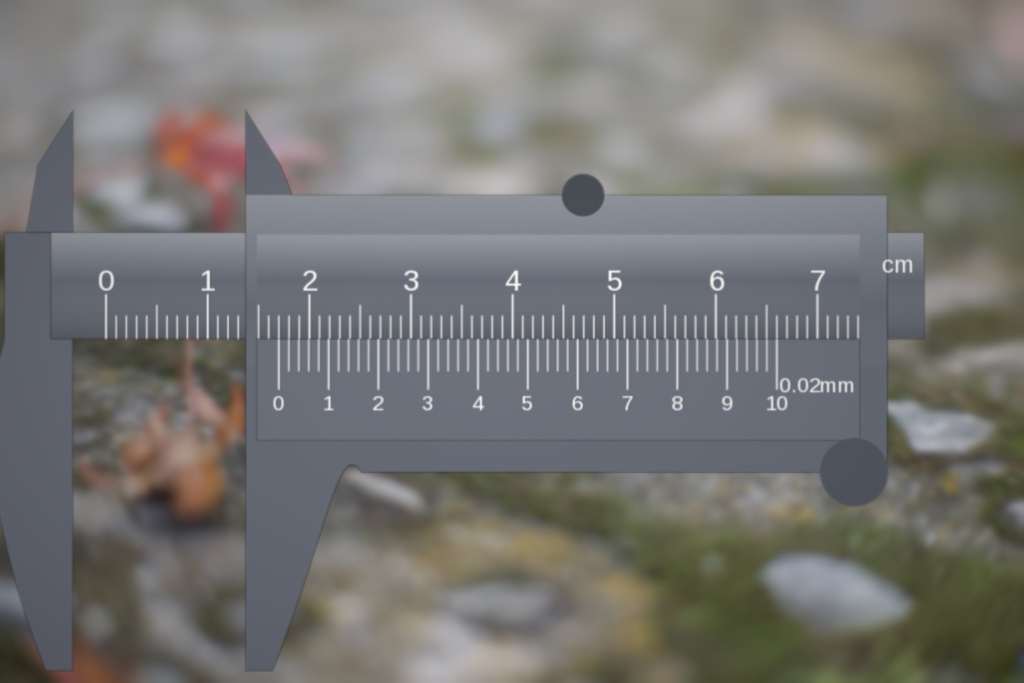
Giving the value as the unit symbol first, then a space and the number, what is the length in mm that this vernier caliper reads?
mm 17.0
